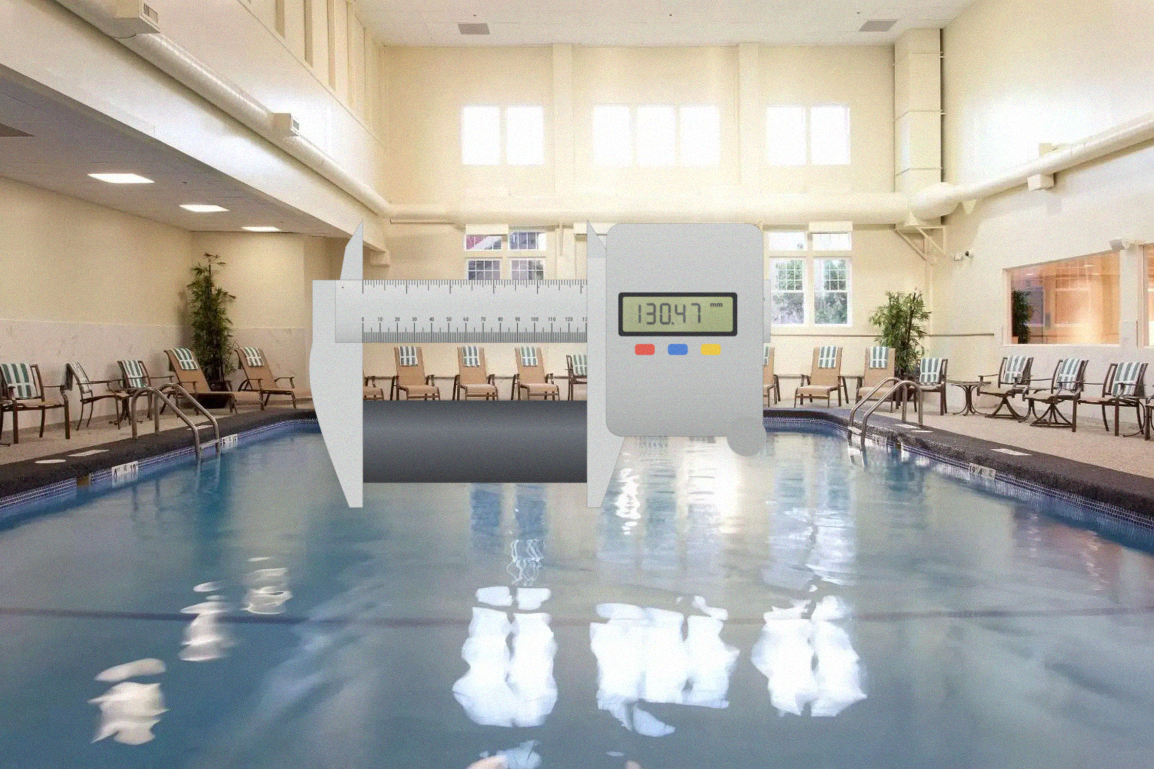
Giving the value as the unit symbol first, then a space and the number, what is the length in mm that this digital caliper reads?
mm 130.47
